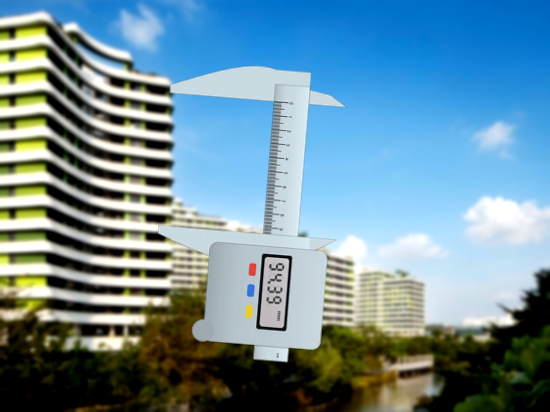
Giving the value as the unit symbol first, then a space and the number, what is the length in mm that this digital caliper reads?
mm 94.39
